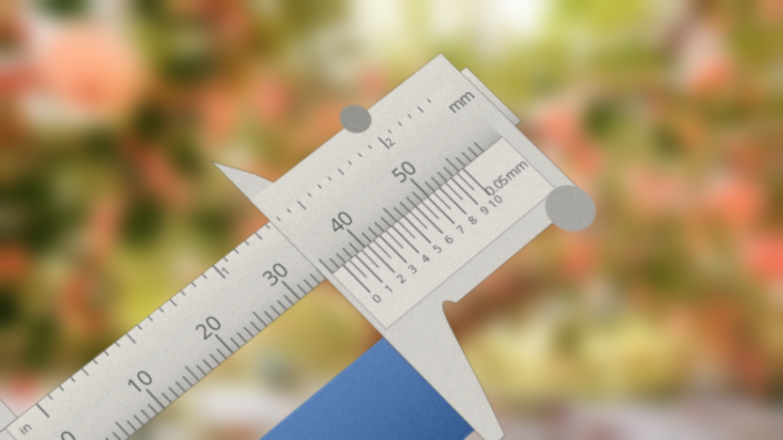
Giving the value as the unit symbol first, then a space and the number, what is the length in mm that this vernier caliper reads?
mm 36.6
